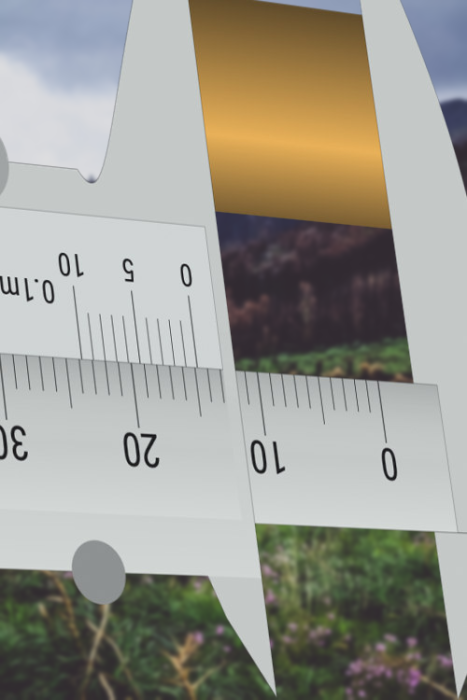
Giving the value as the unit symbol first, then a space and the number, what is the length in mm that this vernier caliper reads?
mm 14.8
